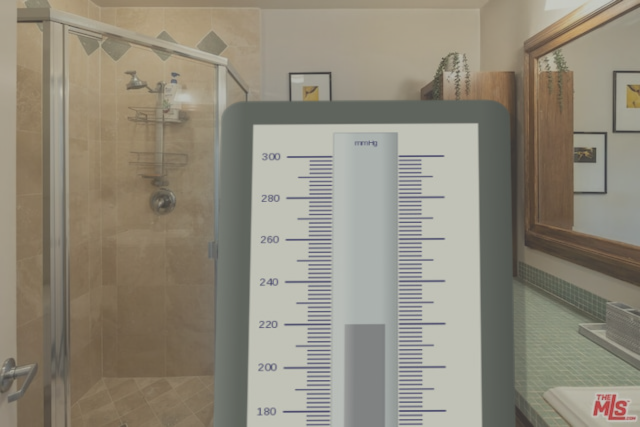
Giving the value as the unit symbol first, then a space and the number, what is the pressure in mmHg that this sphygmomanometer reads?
mmHg 220
